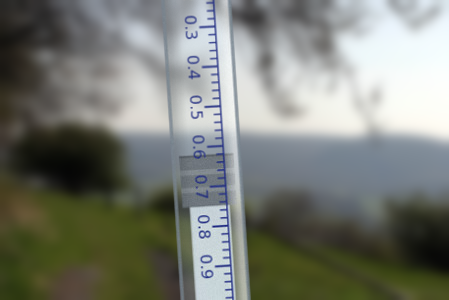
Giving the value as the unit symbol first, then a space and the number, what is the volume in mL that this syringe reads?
mL 0.62
